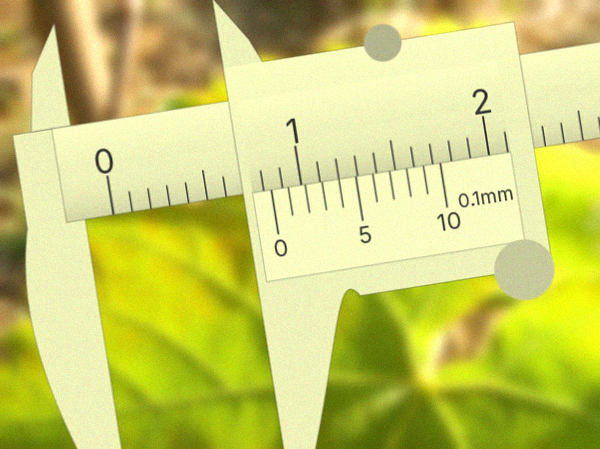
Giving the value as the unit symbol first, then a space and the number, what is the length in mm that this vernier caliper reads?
mm 8.4
